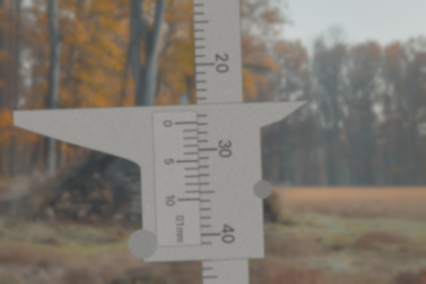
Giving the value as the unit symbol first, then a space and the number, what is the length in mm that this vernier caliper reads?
mm 26.8
